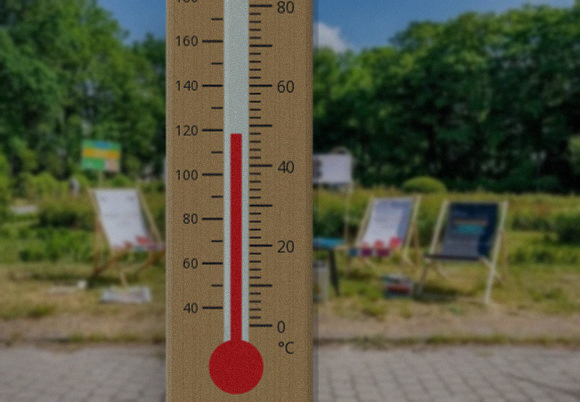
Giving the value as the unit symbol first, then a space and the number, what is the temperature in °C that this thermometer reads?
°C 48
